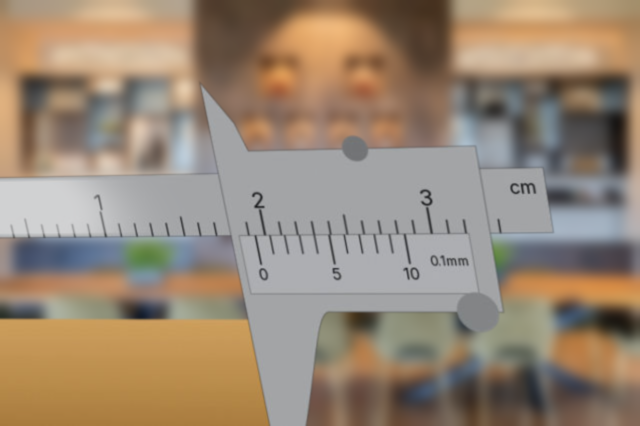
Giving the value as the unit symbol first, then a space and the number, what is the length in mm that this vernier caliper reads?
mm 19.4
